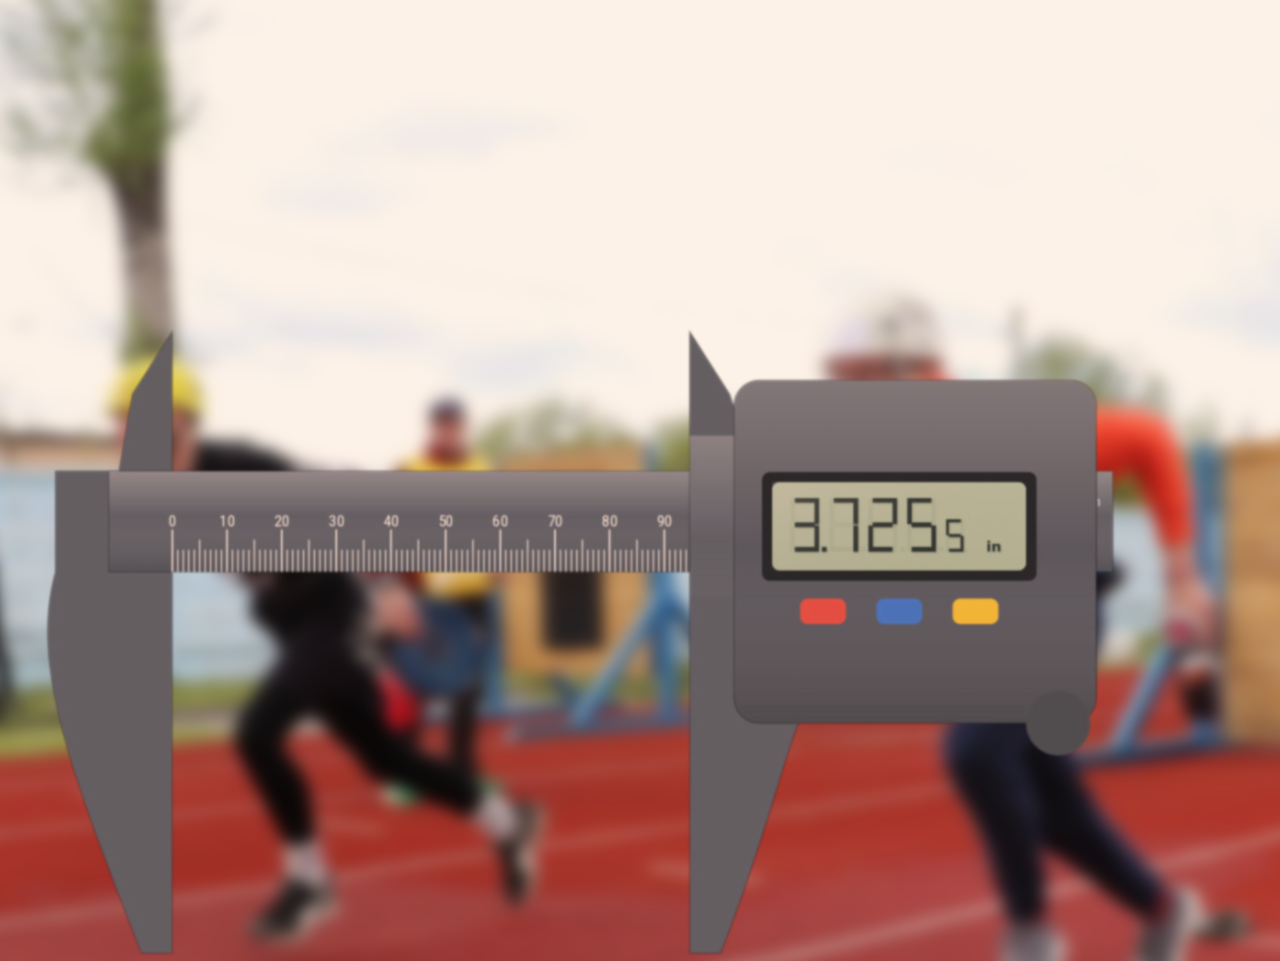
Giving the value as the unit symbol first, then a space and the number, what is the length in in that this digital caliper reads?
in 3.7255
